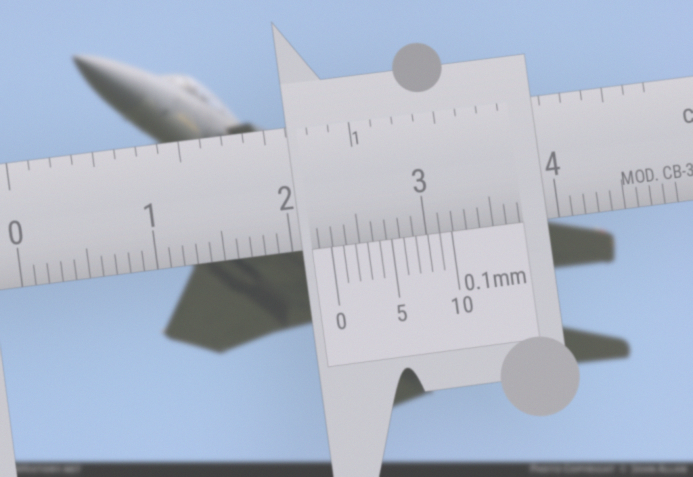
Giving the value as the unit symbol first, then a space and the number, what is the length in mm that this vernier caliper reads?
mm 22.9
